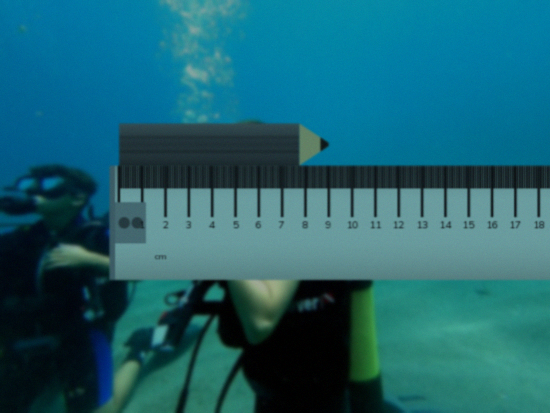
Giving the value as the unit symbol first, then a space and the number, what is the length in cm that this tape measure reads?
cm 9
